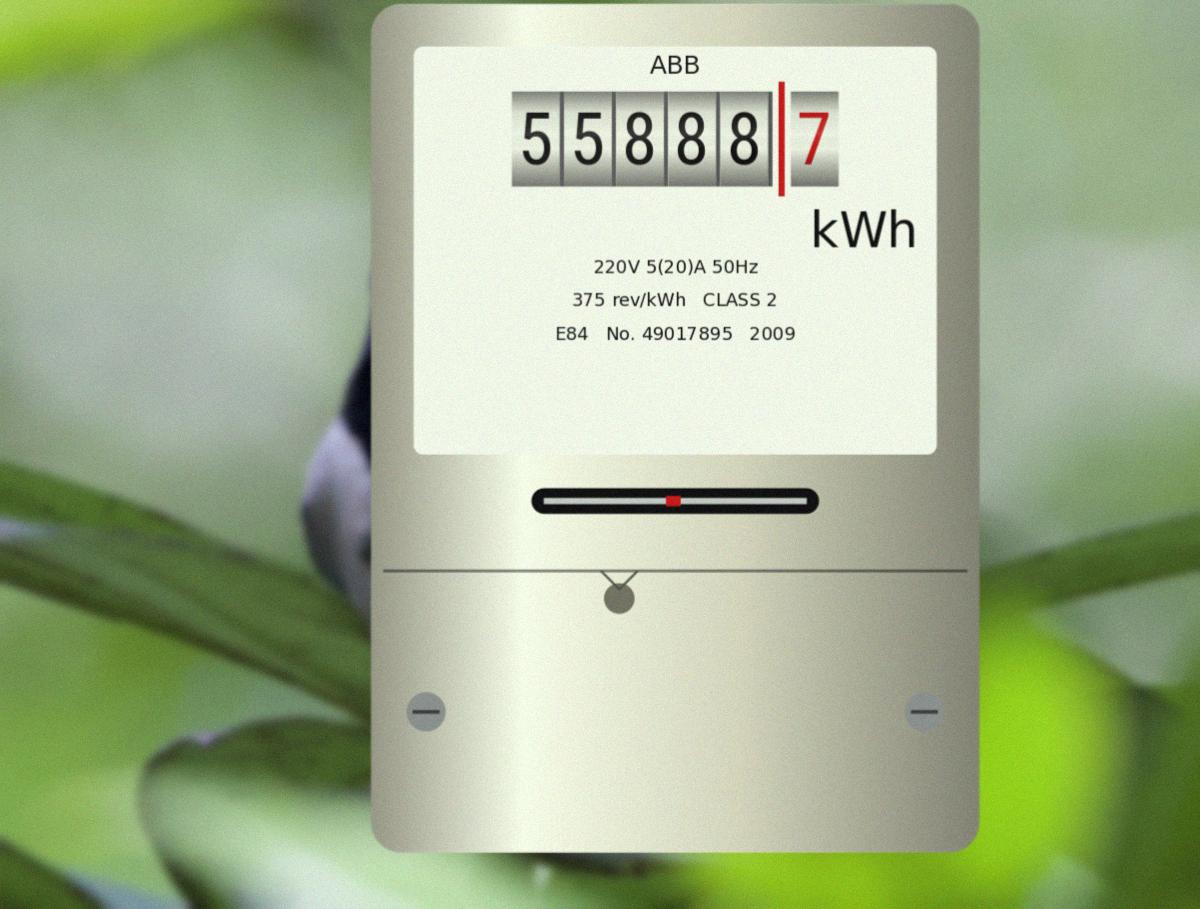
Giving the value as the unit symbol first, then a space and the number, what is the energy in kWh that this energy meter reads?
kWh 55888.7
